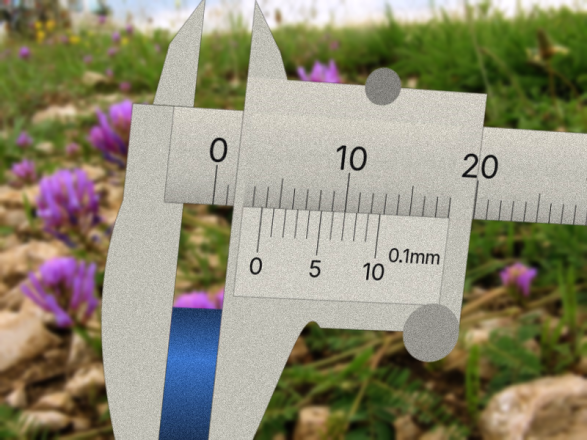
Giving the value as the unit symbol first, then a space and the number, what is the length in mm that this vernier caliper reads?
mm 3.7
